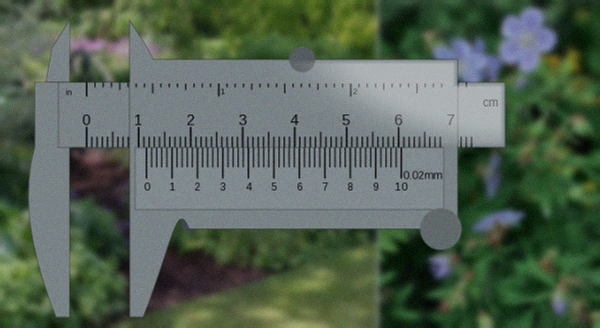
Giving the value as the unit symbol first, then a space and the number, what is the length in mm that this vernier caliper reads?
mm 11.5
